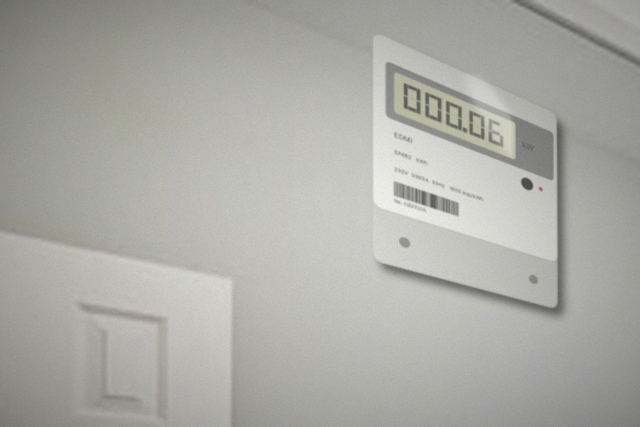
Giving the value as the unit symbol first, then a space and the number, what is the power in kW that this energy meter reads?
kW 0.06
